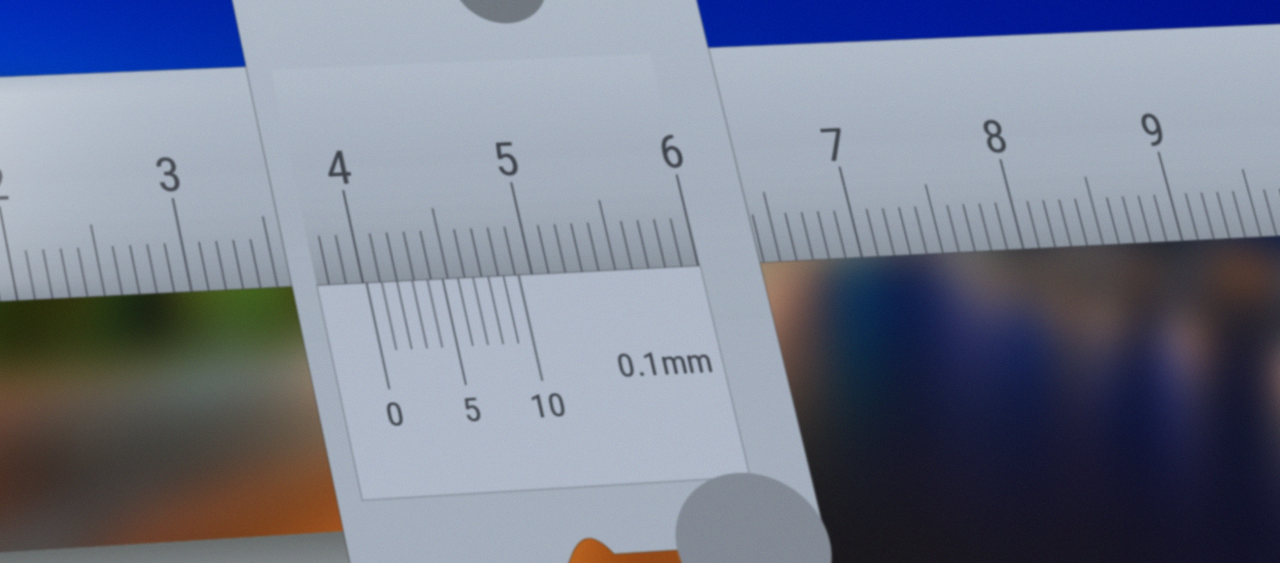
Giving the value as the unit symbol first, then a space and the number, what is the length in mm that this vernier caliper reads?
mm 40.2
